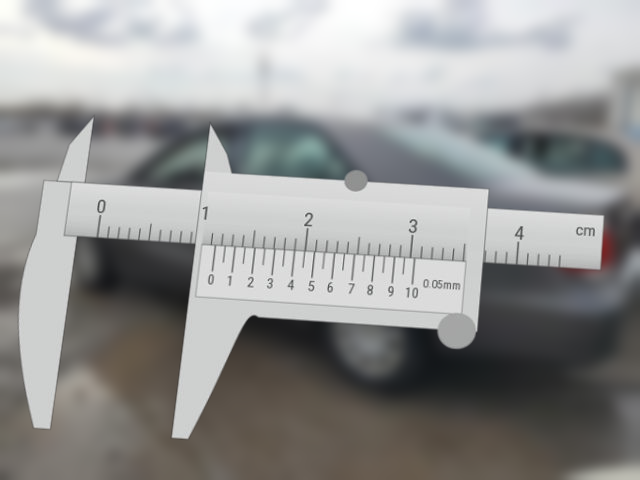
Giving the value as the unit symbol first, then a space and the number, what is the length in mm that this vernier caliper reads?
mm 11.4
